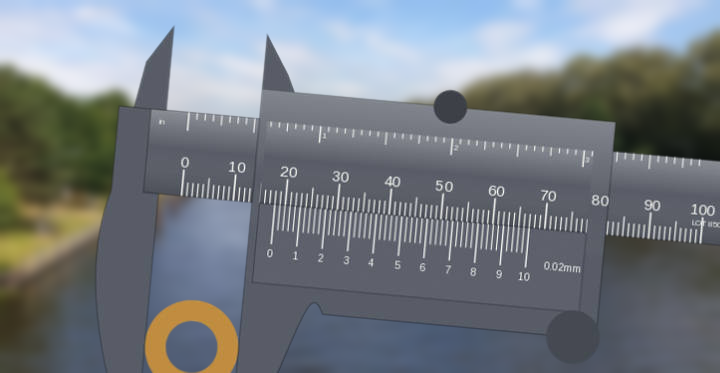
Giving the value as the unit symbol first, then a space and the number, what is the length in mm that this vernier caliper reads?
mm 18.0
